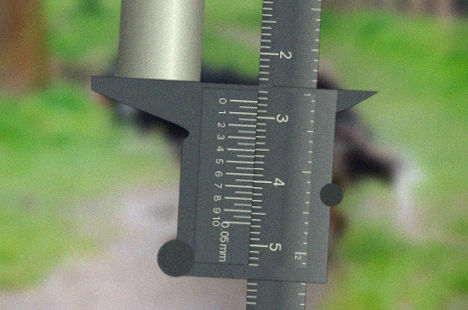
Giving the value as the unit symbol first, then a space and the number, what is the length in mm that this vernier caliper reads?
mm 27.6
